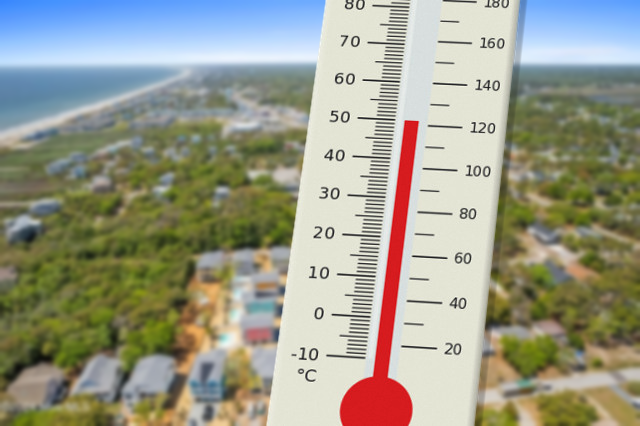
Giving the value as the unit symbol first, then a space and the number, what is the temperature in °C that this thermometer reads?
°C 50
